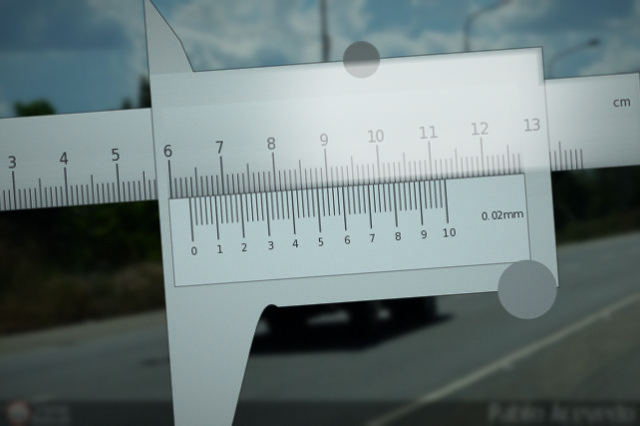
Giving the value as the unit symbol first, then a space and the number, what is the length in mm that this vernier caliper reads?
mm 63.5
